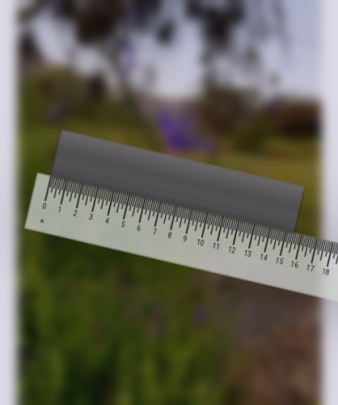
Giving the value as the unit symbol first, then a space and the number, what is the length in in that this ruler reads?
in 15.5
